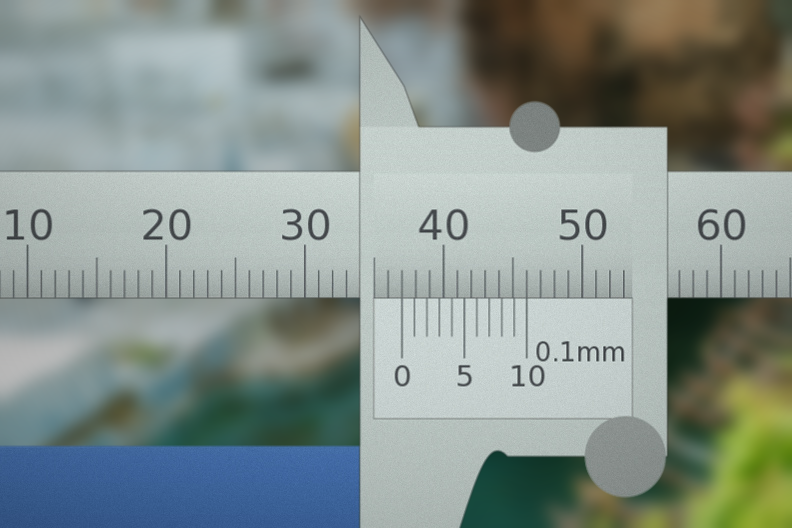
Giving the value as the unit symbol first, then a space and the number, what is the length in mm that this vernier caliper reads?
mm 37.0
